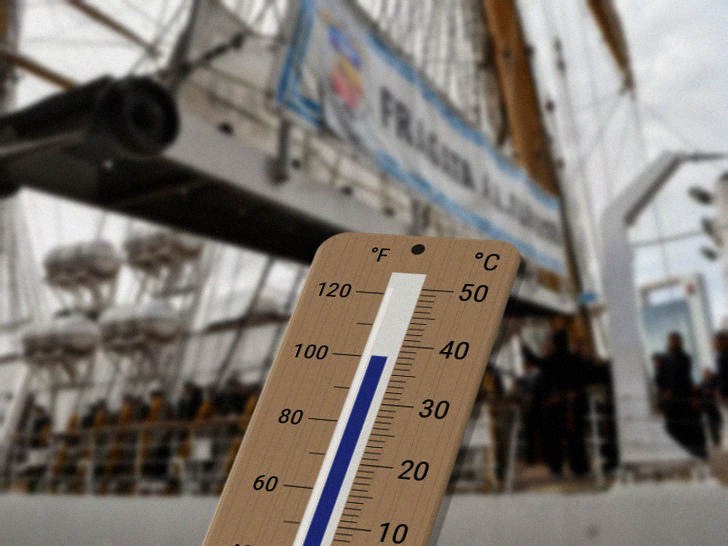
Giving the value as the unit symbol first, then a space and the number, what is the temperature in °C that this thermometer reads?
°C 38
